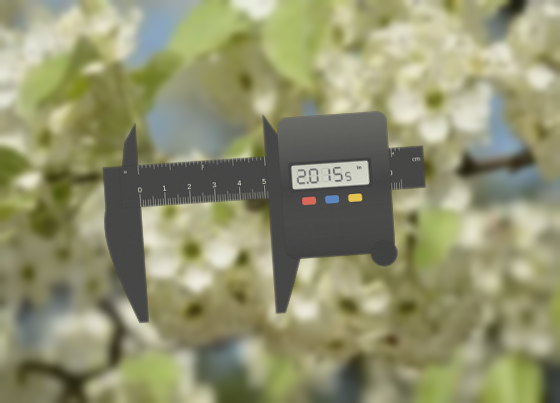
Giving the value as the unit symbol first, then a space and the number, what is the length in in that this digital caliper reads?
in 2.0155
